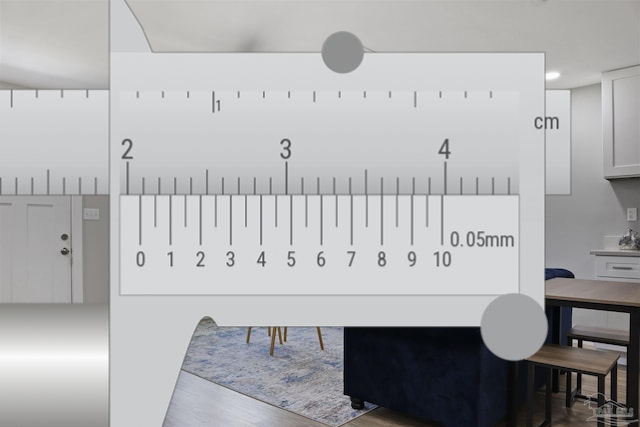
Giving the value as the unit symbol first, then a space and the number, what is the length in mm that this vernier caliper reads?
mm 20.8
